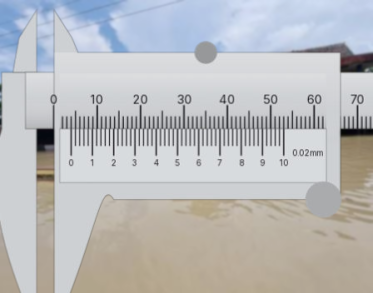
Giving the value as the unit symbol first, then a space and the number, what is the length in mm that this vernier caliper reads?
mm 4.0
